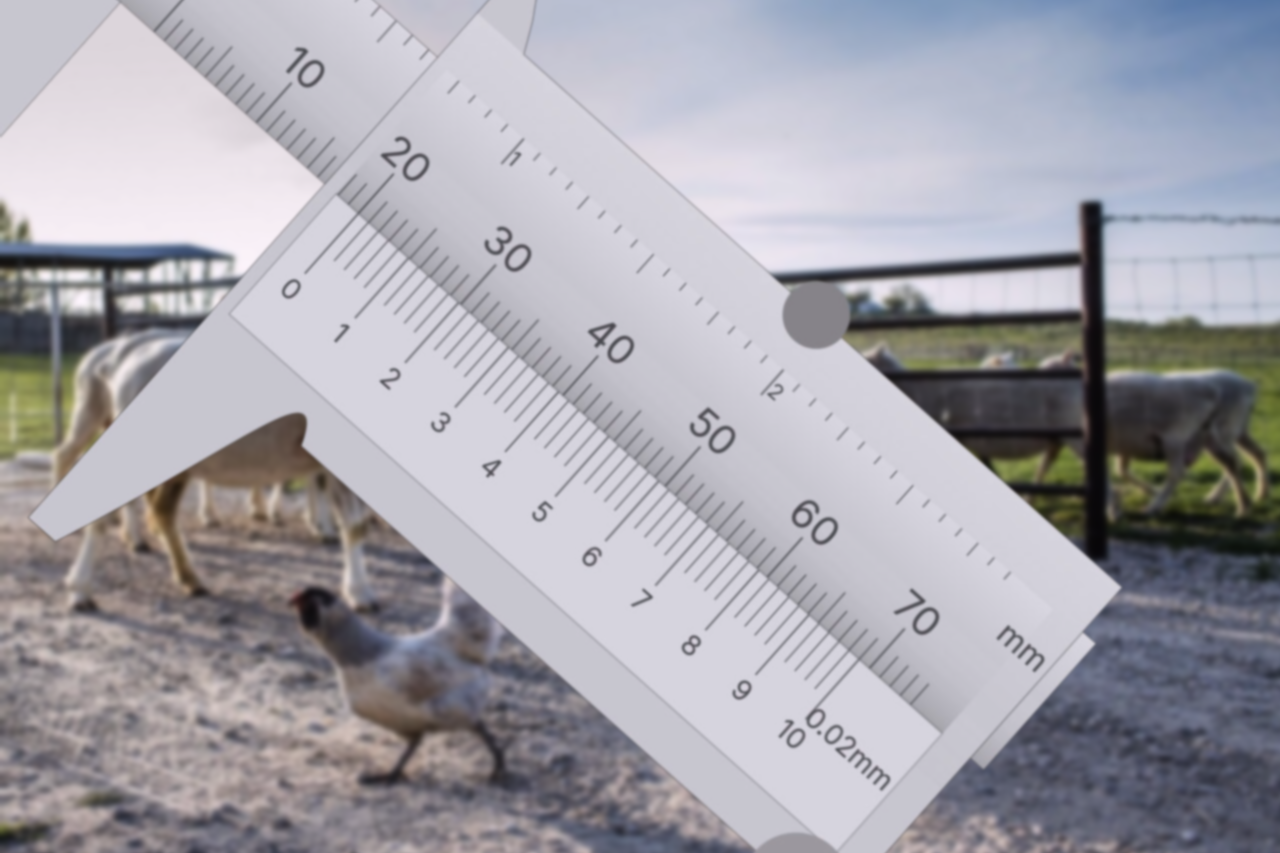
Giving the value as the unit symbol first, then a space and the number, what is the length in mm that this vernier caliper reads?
mm 20.0
